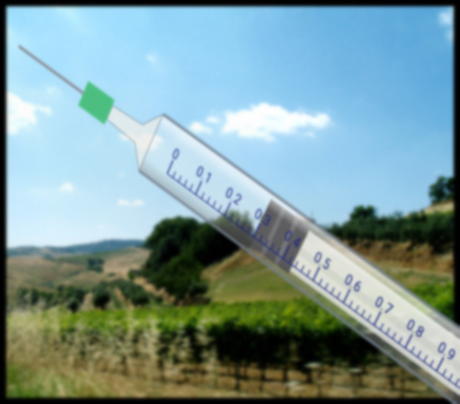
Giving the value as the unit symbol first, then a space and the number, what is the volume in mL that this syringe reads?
mL 0.3
